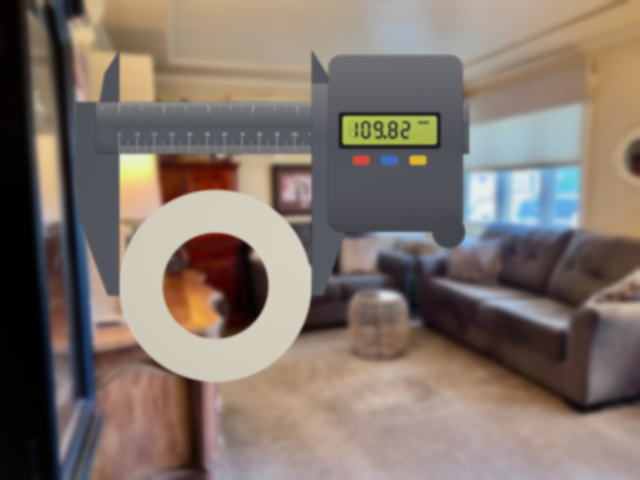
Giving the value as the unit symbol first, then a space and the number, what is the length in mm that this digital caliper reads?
mm 109.82
